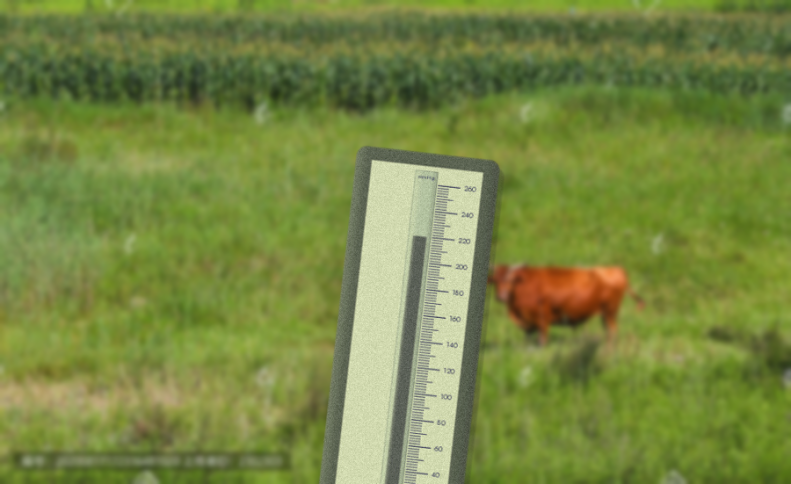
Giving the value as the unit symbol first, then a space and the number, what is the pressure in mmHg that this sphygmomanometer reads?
mmHg 220
